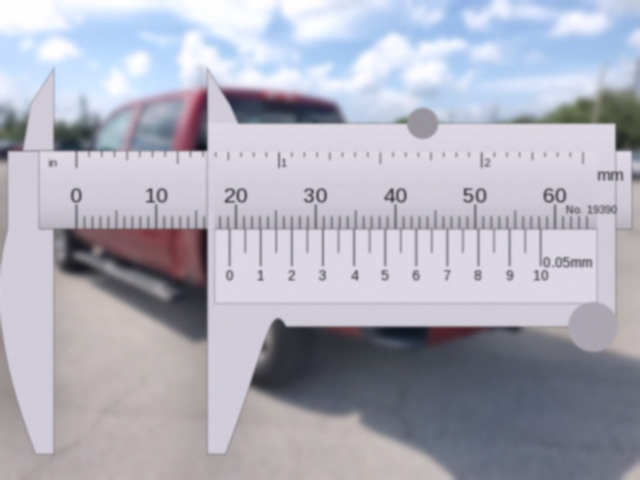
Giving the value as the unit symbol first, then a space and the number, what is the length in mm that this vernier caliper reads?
mm 19.2
